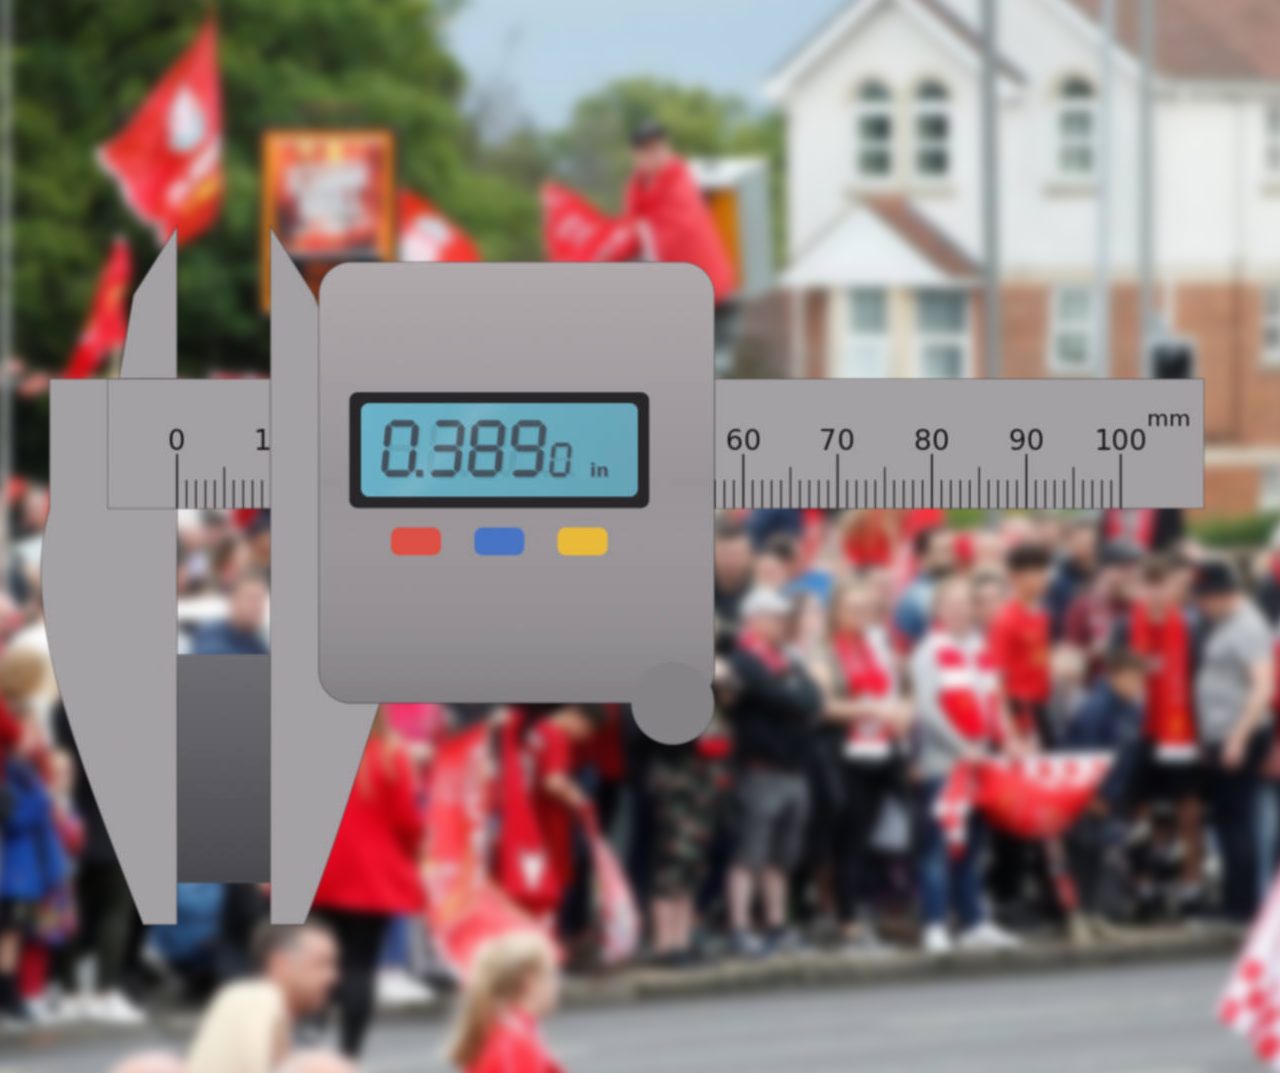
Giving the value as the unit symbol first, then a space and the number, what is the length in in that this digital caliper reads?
in 0.3890
